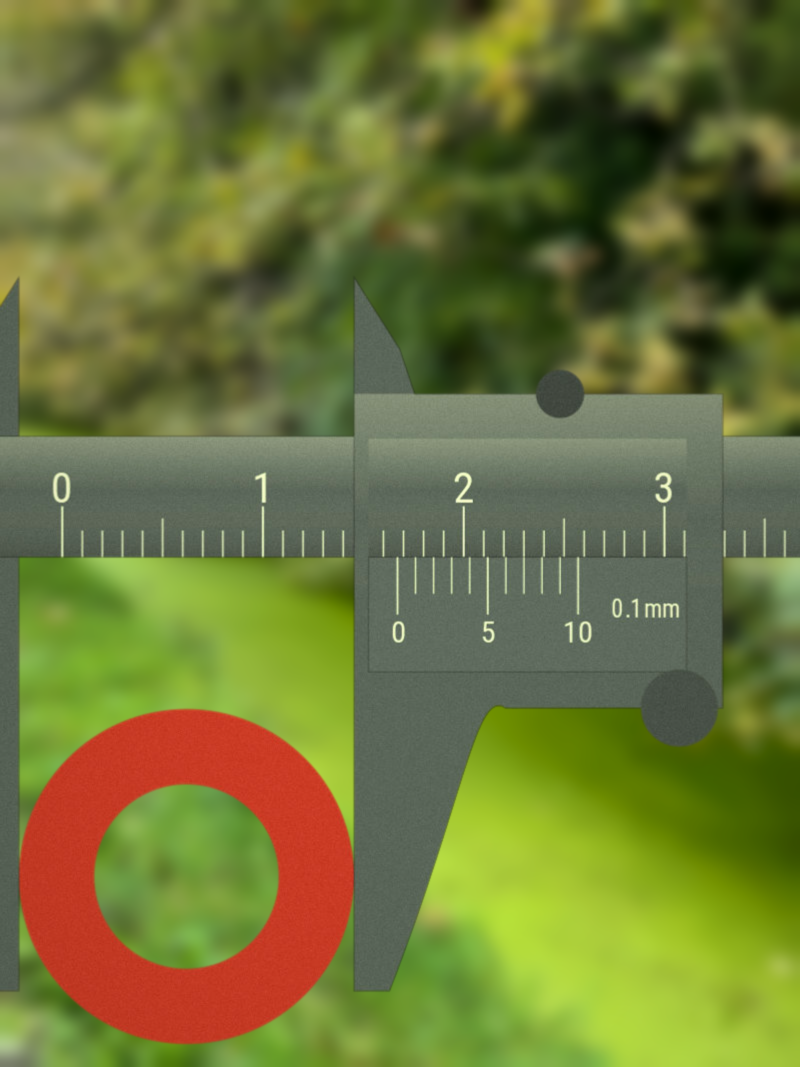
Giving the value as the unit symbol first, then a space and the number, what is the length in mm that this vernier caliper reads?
mm 16.7
